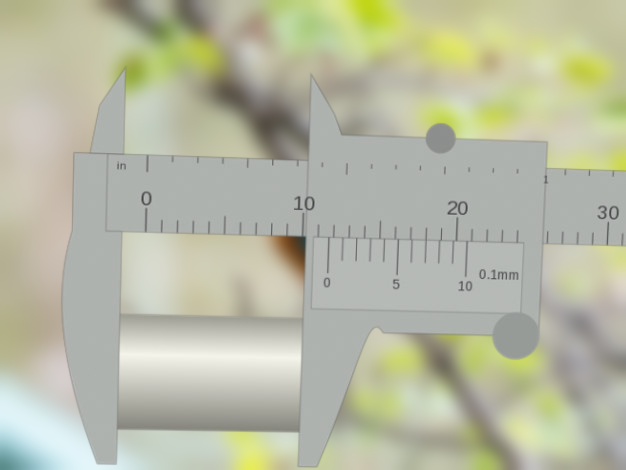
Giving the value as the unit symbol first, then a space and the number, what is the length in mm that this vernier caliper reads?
mm 11.7
